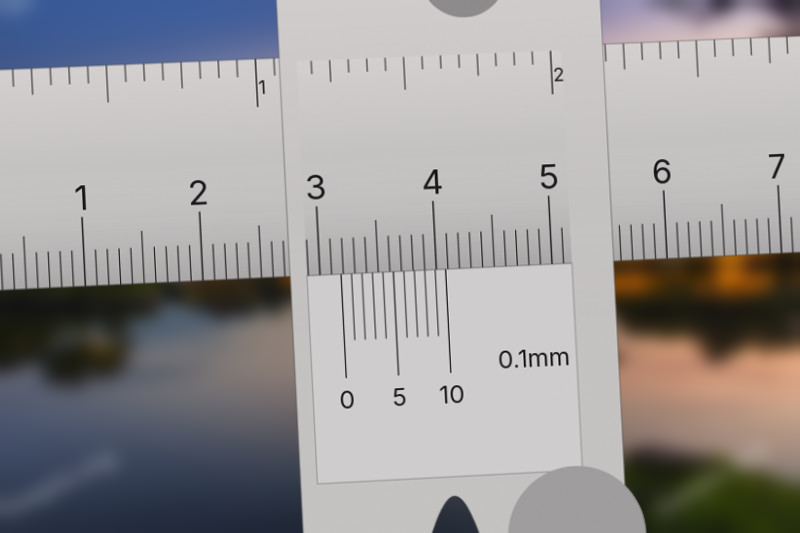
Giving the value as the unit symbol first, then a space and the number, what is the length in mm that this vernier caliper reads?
mm 31.8
